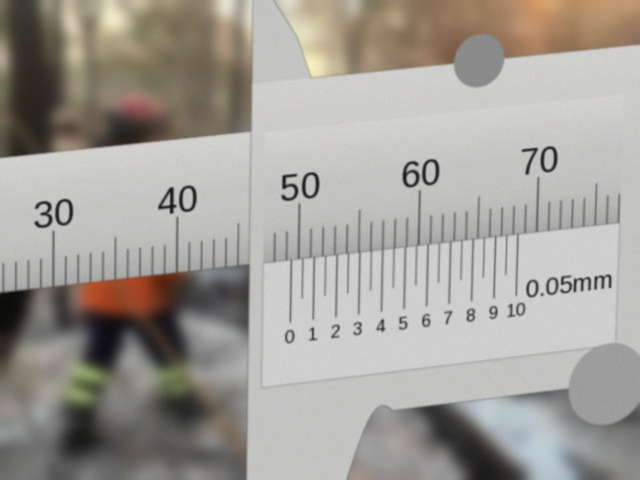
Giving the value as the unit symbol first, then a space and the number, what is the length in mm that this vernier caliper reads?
mm 49.4
